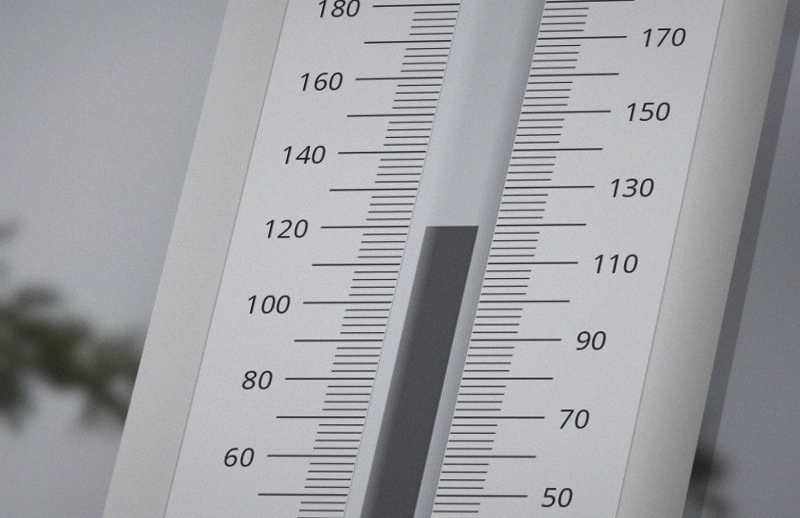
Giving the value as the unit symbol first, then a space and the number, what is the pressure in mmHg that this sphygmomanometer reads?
mmHg 120
